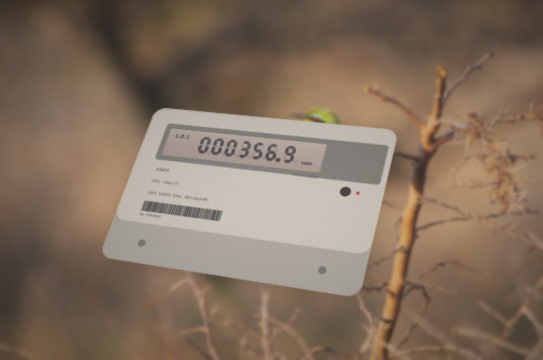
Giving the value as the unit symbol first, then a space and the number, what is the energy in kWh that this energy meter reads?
kWh 356.9
